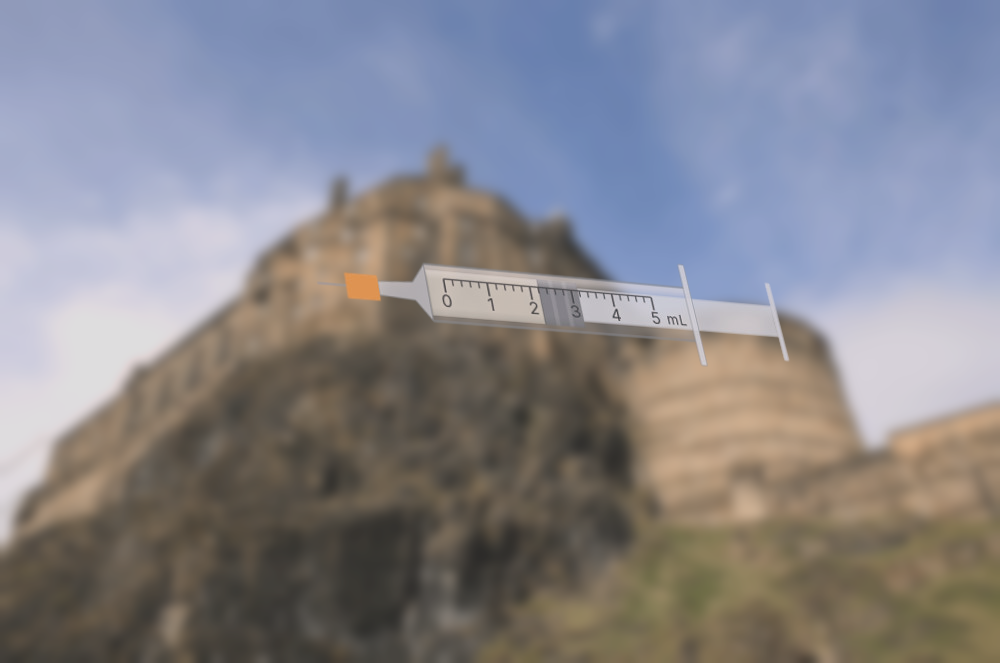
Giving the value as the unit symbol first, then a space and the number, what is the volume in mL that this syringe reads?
mL 2.2
